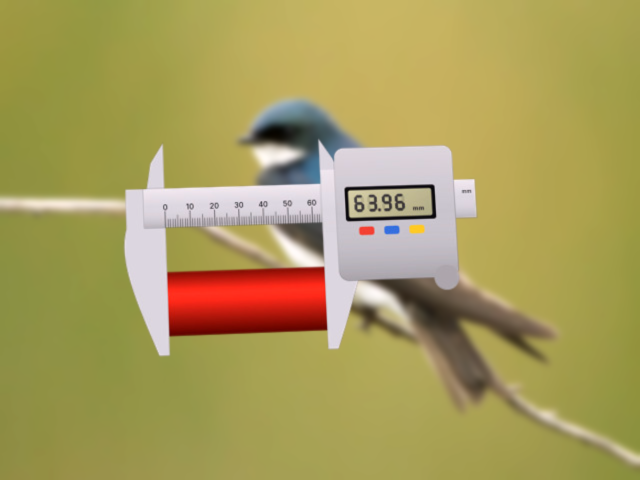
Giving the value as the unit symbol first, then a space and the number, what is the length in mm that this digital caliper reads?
mm 63.96
